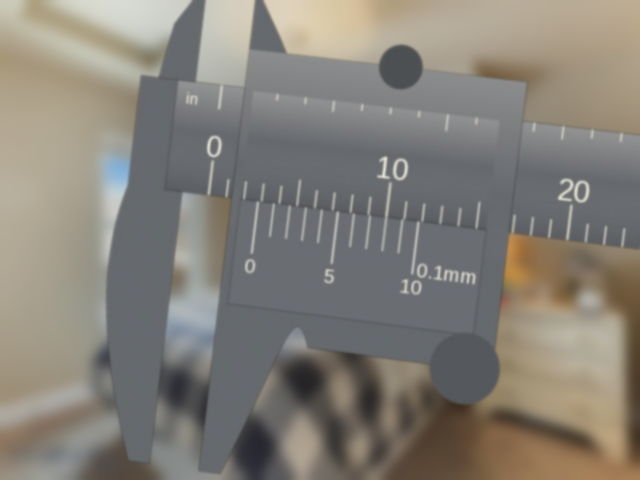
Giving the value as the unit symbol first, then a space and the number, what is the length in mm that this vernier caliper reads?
mm 2.8
